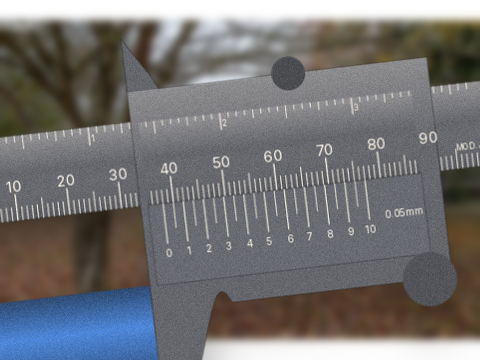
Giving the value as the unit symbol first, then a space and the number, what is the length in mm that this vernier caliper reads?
mm 38.0
